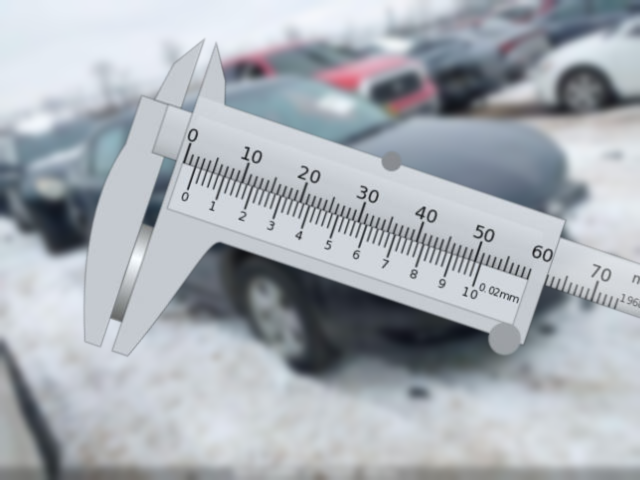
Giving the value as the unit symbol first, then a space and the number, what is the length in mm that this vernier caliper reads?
mm 2.0
